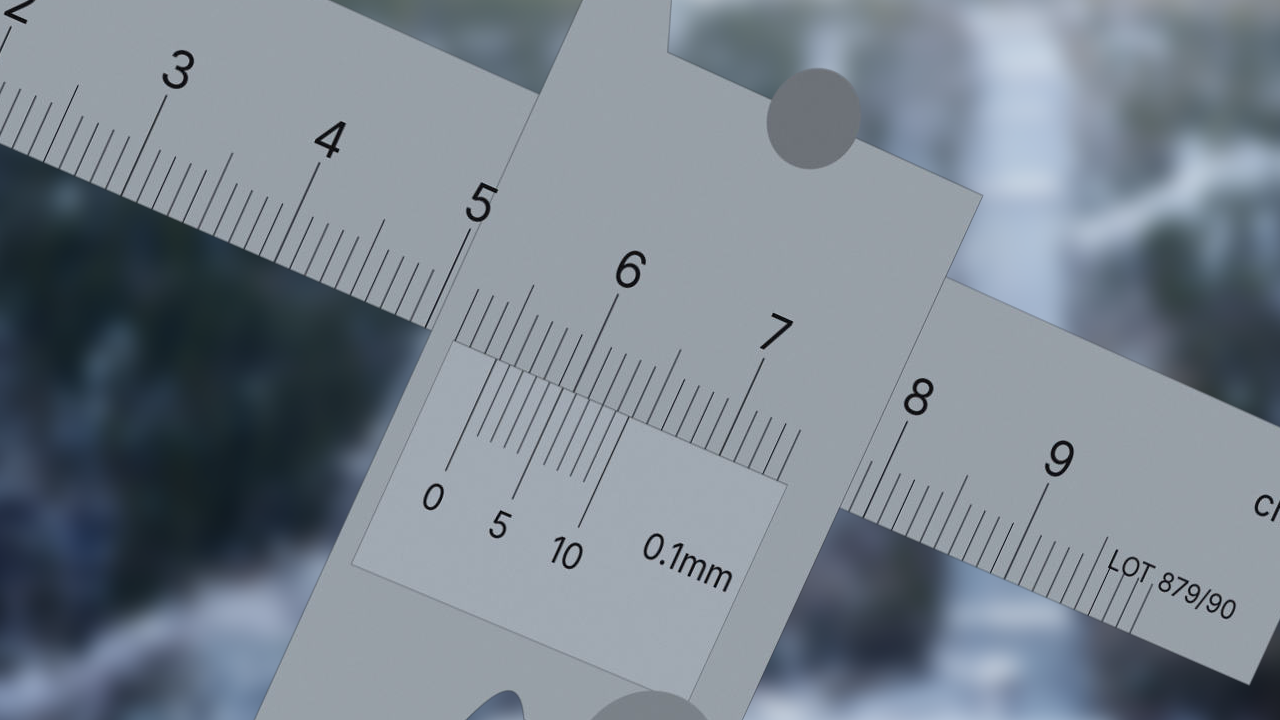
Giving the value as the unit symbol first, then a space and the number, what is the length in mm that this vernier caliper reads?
mm 54.8
